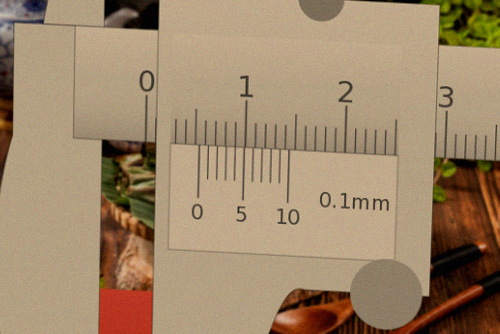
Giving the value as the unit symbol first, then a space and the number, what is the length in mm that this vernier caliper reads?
mm 5.4
